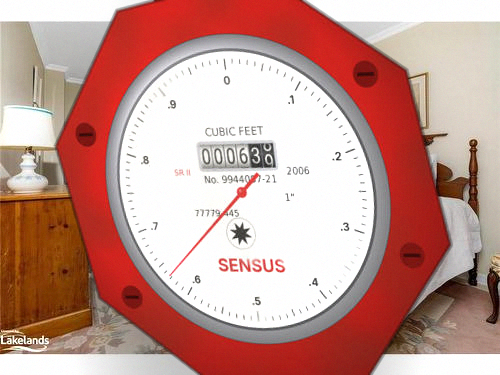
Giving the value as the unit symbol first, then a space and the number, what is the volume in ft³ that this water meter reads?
ft³ 638.63
